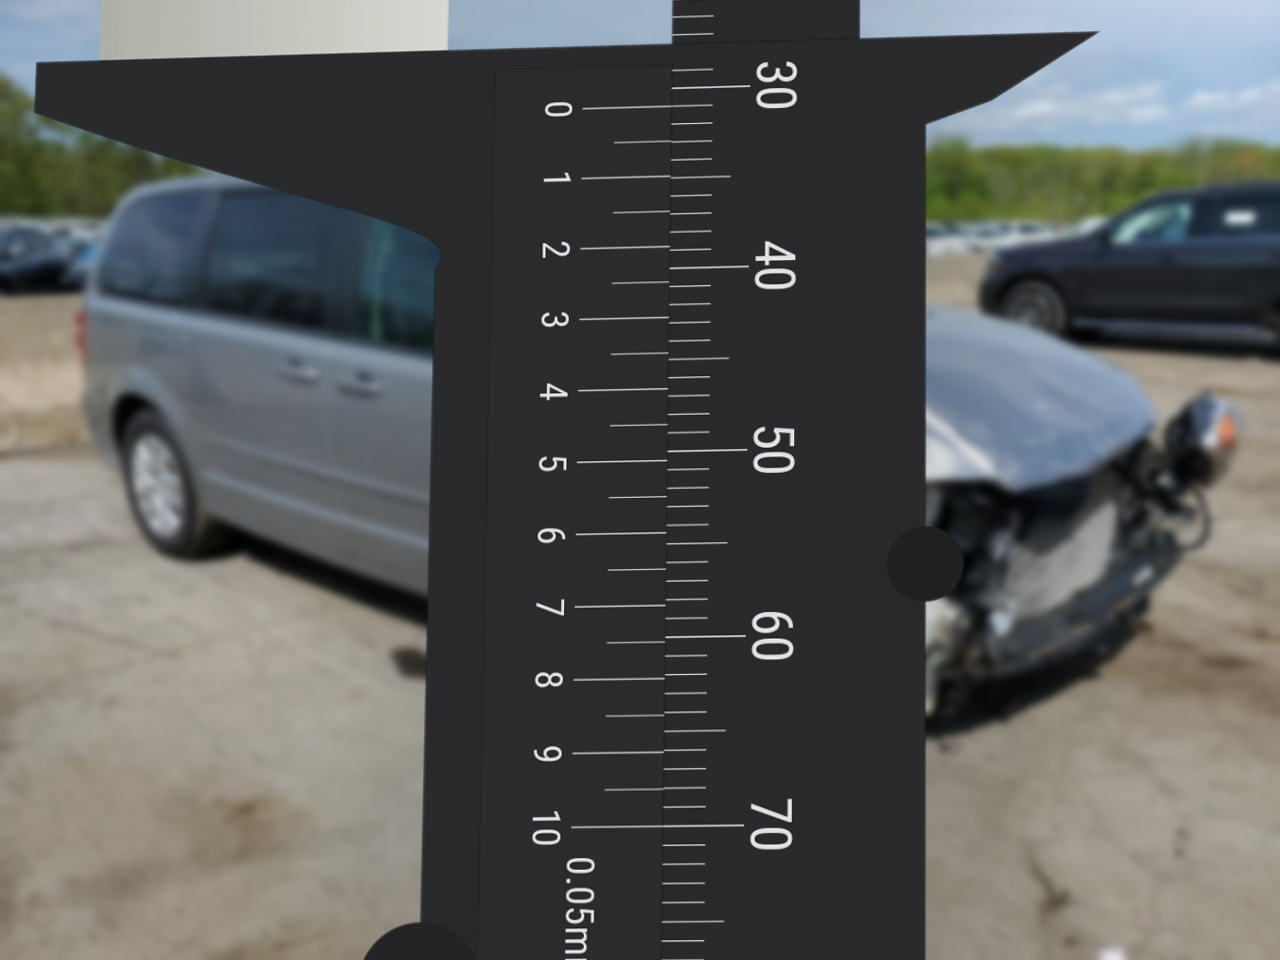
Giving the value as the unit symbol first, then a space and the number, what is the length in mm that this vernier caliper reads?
mm 31.0
